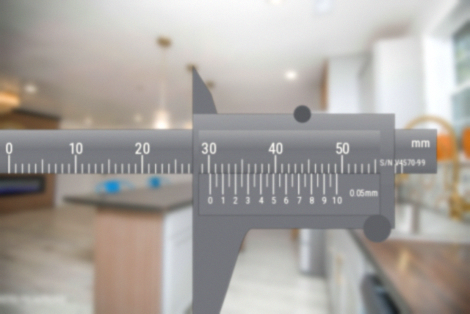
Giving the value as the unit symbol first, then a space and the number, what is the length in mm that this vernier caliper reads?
mm 30.2
